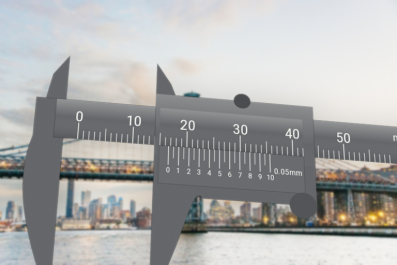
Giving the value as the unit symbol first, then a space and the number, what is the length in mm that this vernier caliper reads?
mm 16.6
